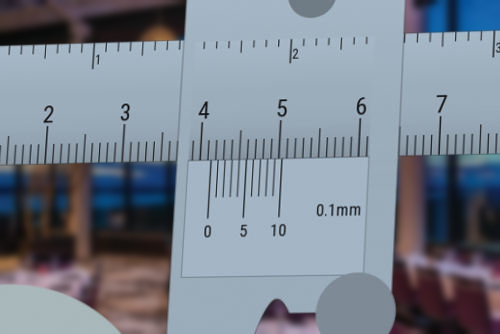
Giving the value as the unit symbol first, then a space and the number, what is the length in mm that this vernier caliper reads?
mm 41.4
